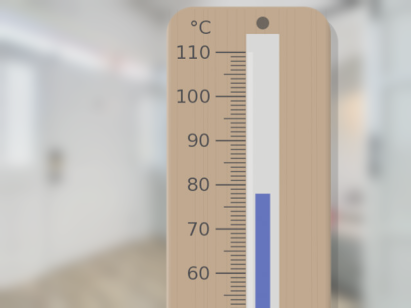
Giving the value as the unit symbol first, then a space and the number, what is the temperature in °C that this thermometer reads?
°C 78
